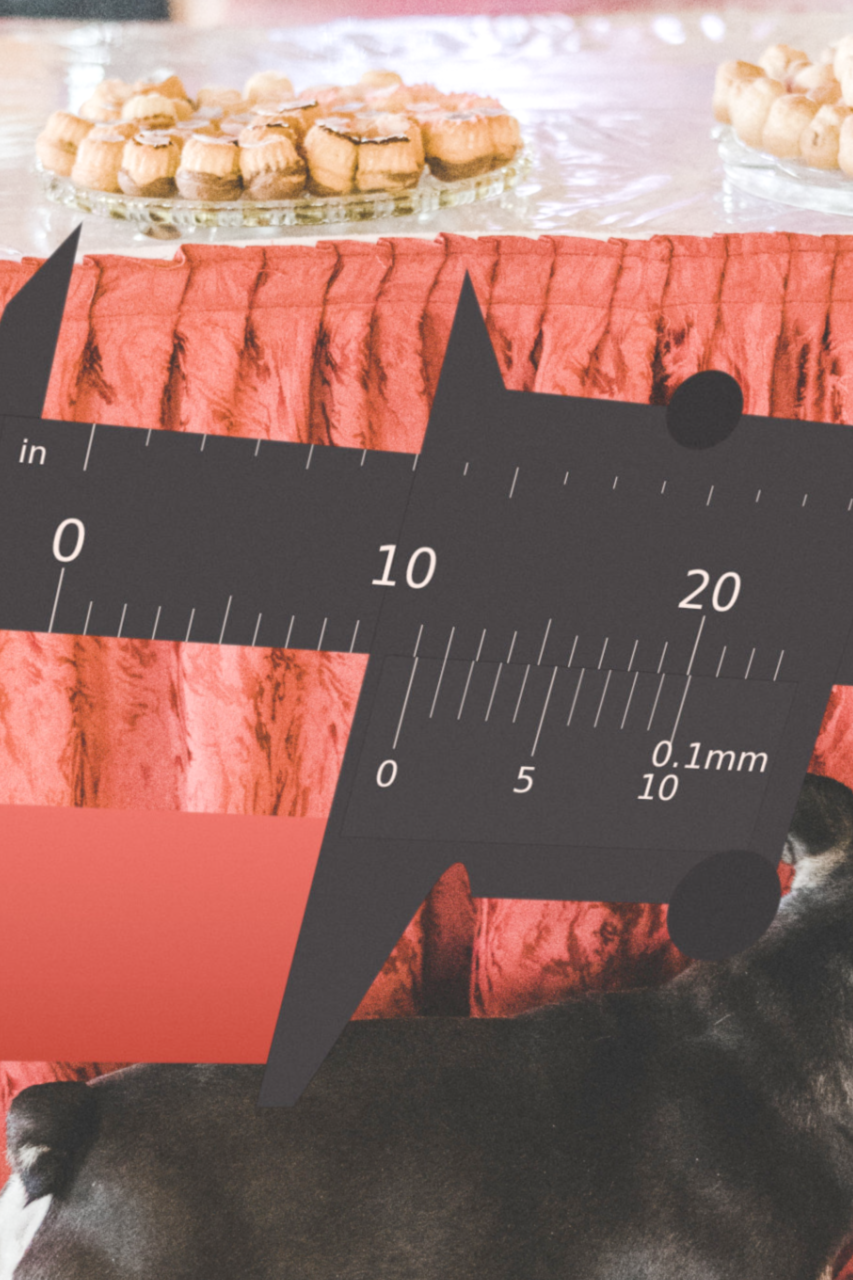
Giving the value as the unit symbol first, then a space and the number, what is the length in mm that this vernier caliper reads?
mm 11.1
